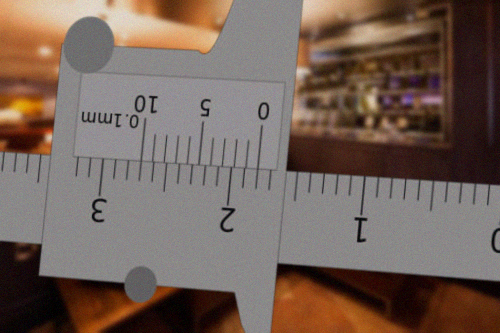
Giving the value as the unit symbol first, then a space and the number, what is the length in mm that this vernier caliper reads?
mm 18.0
